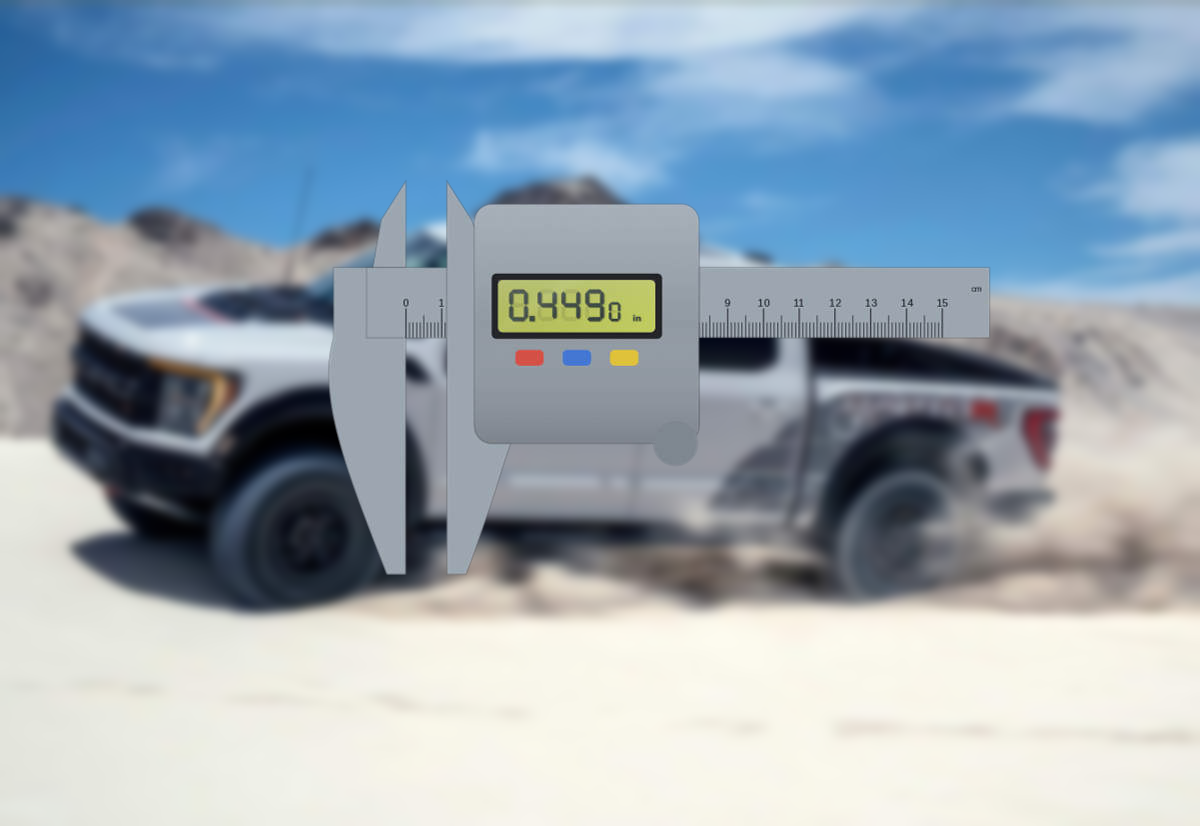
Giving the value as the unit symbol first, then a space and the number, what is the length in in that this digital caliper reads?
in 0.4490
